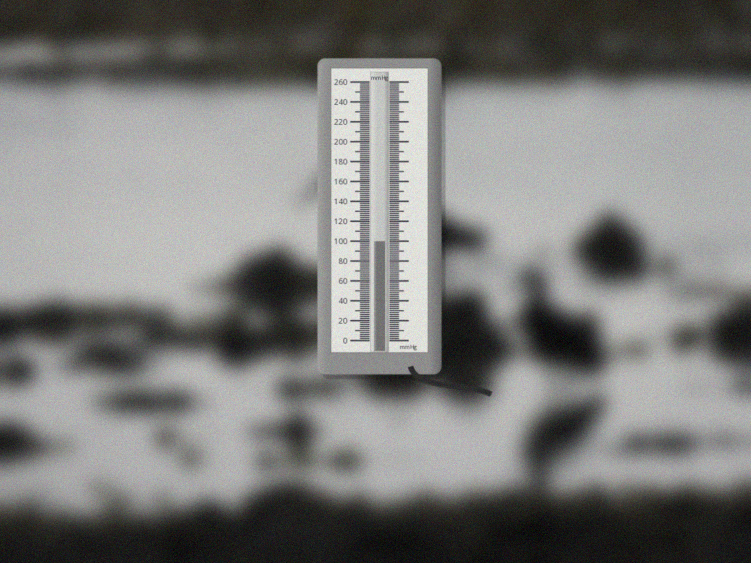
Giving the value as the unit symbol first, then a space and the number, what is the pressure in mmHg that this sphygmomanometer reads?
mmHg 100
